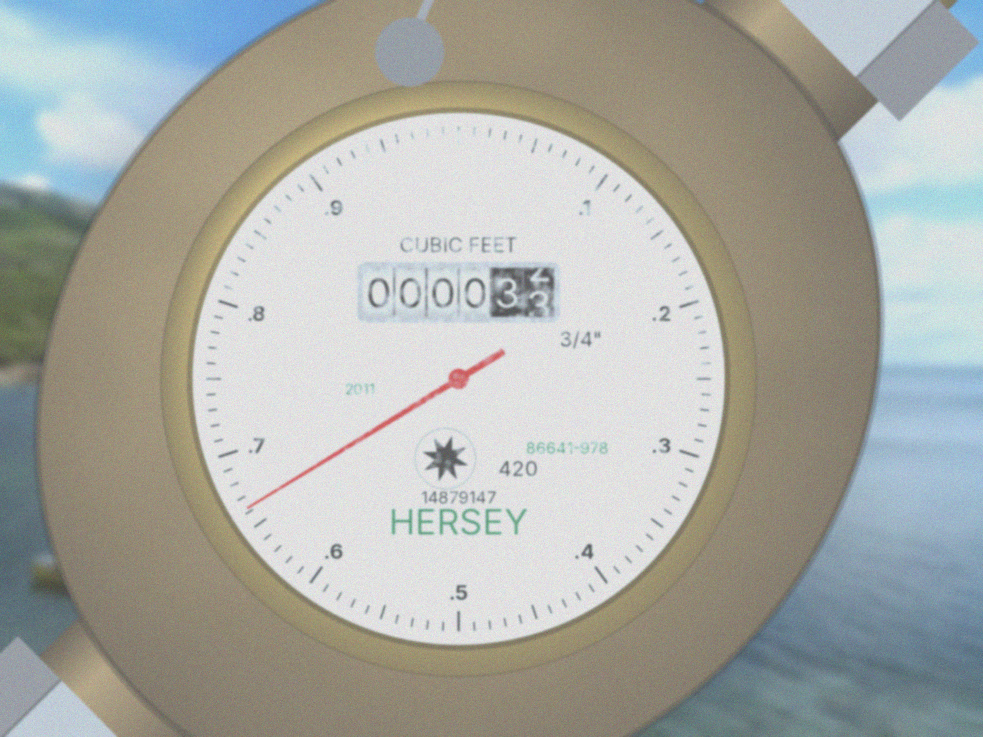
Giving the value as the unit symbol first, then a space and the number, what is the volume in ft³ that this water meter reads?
ft³ 32.66
